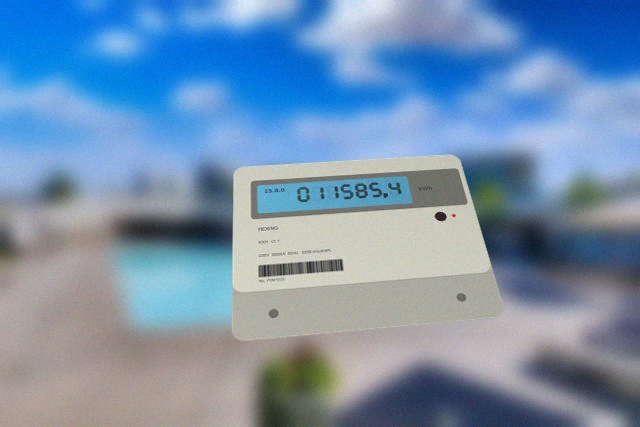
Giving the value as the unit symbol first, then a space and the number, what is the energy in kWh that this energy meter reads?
kWh 11585.4
